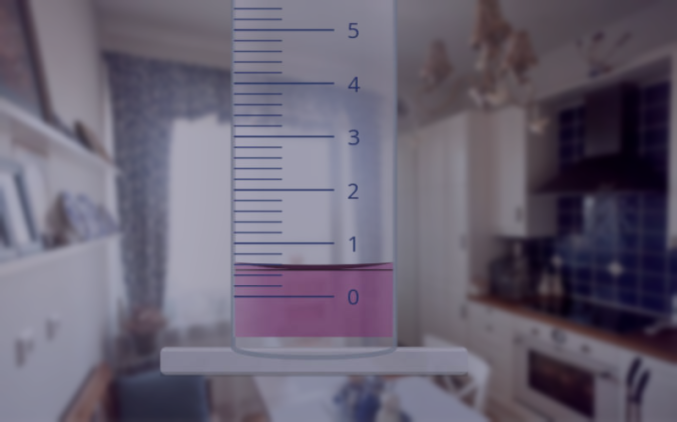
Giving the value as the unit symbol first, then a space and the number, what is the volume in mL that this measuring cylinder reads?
mL 0.5
